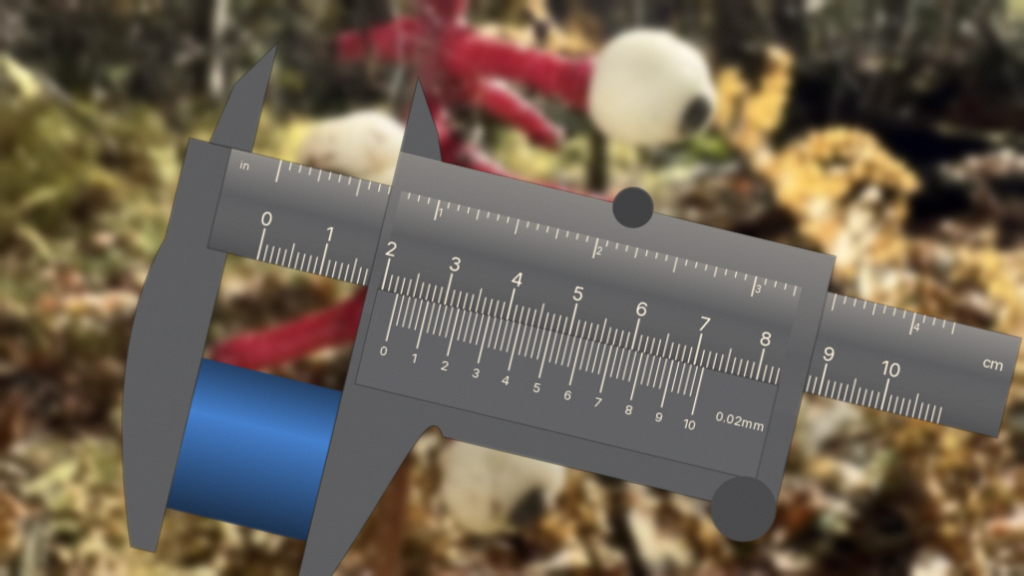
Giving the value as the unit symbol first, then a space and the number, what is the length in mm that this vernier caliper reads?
mm 22.5
